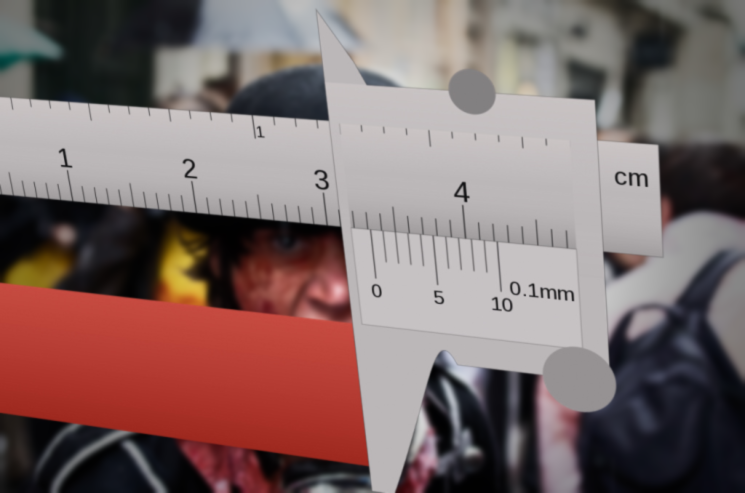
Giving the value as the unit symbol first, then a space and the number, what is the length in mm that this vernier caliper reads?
mm 33.2
